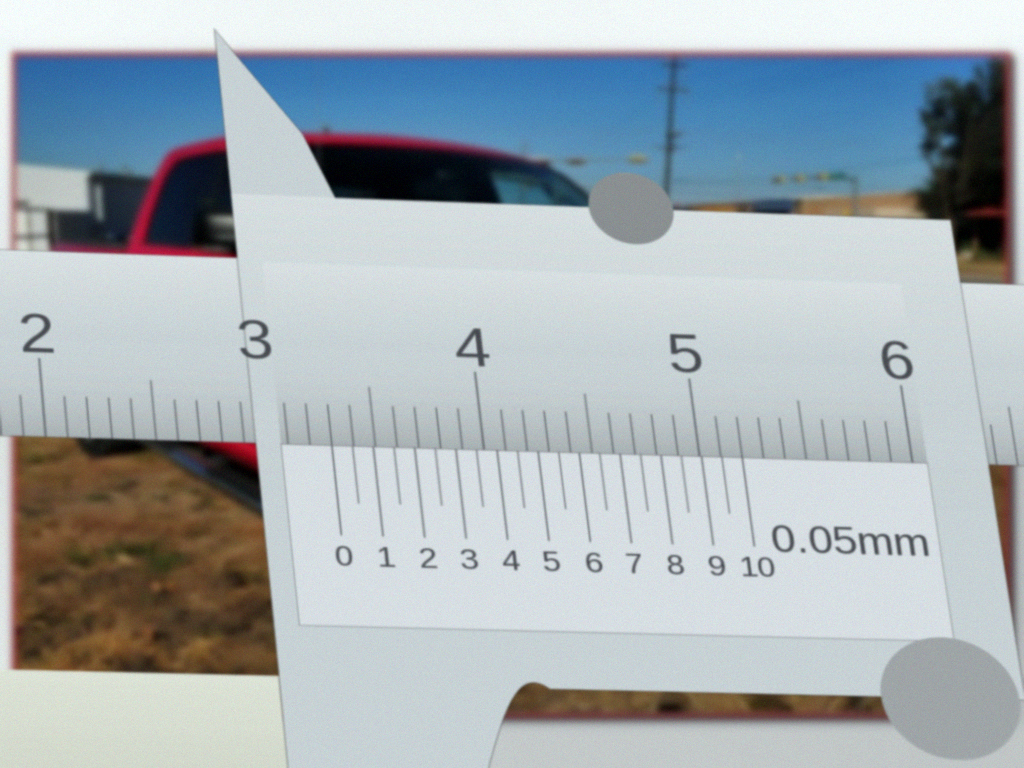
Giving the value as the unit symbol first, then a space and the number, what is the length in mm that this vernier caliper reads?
mm 33.0
